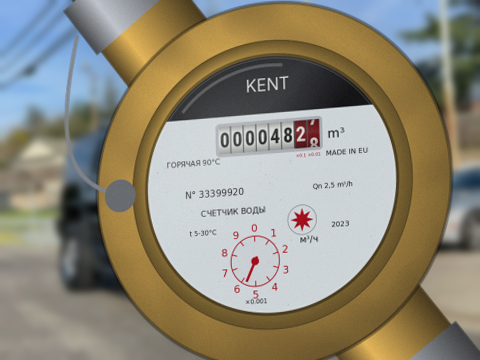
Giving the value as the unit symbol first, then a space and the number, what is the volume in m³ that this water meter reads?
m³ 48.275
